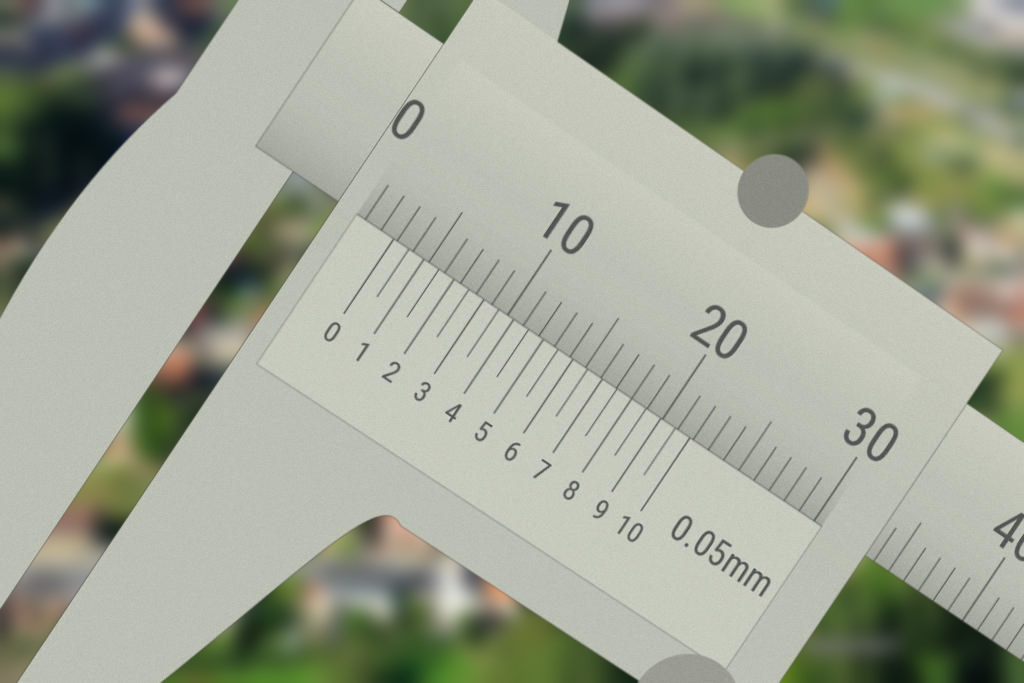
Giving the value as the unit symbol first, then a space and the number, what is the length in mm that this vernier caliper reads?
mm 2.8
